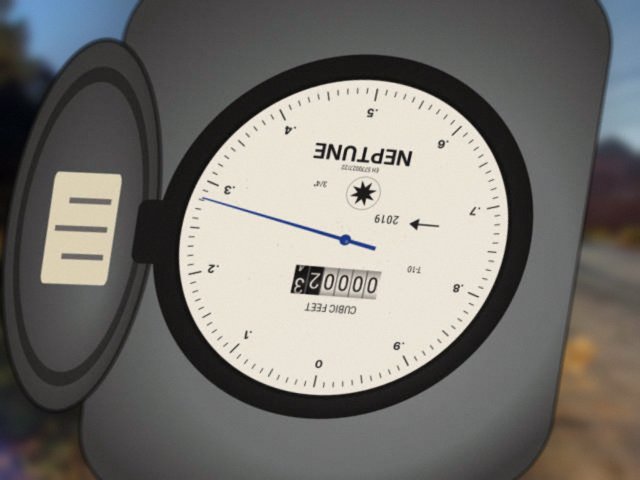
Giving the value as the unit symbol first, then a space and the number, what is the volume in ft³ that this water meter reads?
ft³ 23.28
